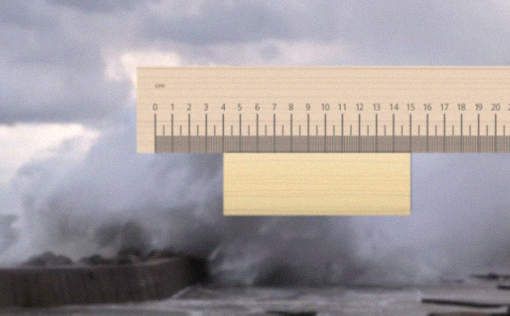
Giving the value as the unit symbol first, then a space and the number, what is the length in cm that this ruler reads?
cm 11
